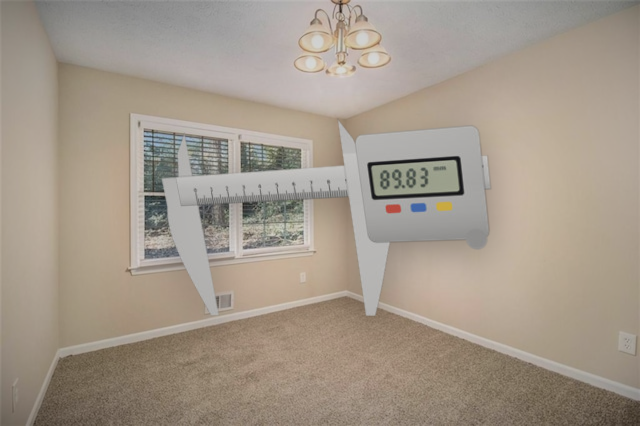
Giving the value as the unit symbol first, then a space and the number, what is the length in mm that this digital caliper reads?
mm 89.83
